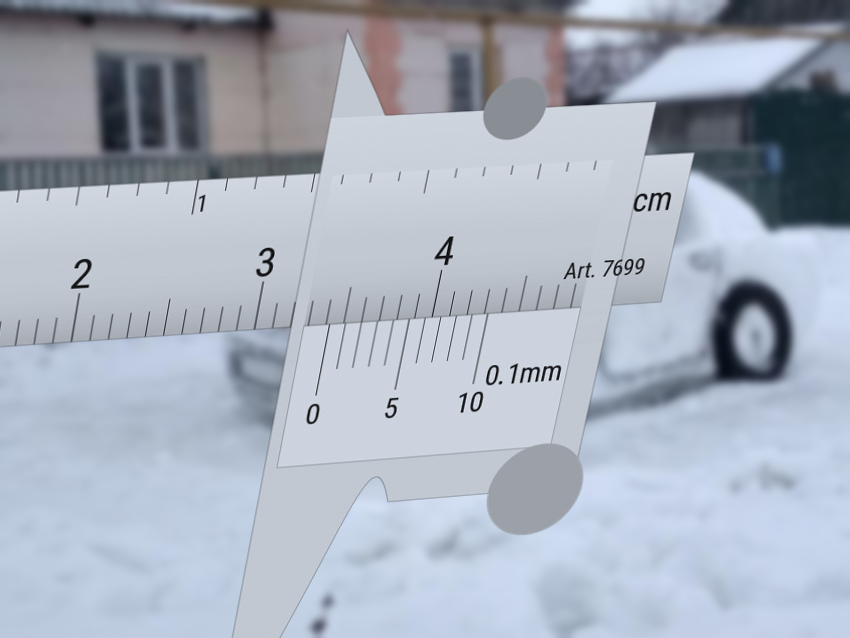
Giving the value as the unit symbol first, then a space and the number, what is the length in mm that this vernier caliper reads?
mm 34.2
